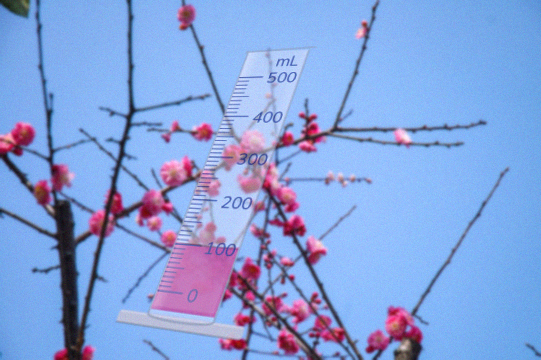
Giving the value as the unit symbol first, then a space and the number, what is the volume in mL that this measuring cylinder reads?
mL 100
